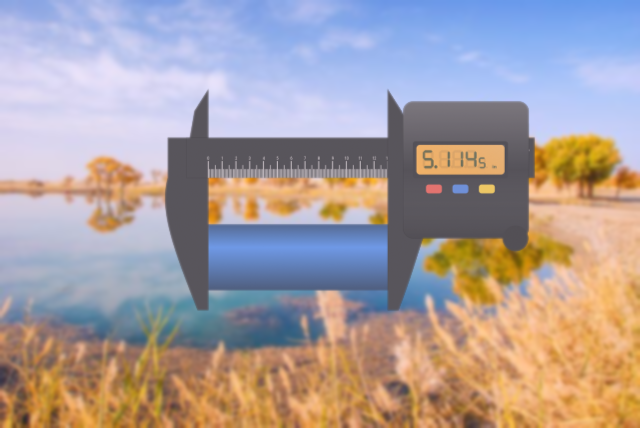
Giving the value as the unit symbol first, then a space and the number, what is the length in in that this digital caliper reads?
in 5.1145
